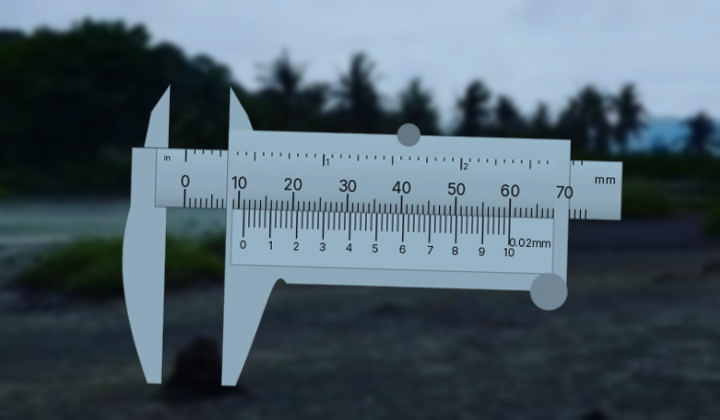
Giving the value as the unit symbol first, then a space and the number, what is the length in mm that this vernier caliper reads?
mm 11.0
